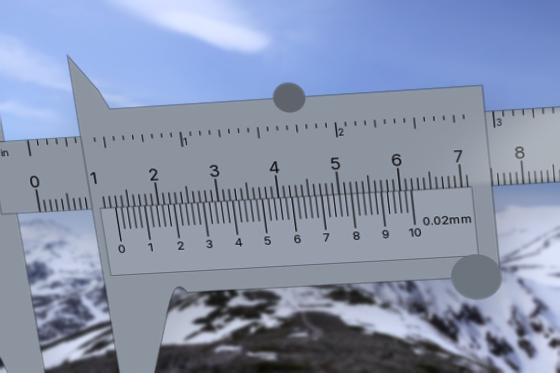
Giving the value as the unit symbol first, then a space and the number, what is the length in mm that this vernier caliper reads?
mm 12.8
